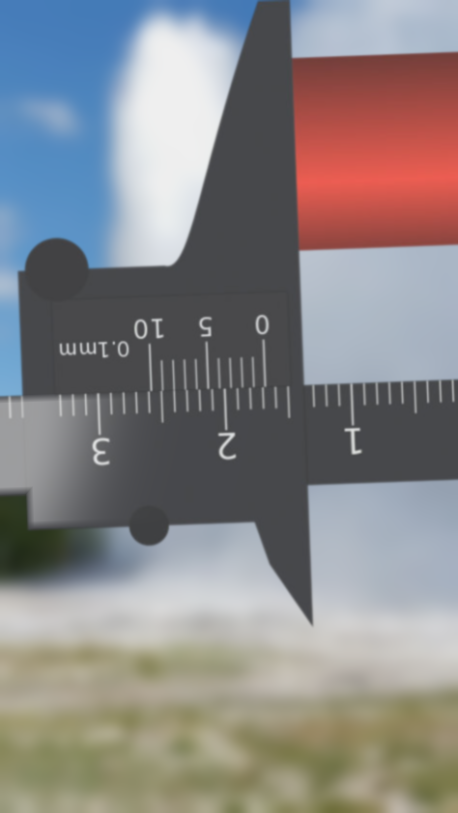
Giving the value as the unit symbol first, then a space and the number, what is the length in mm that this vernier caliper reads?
mm 16.8
